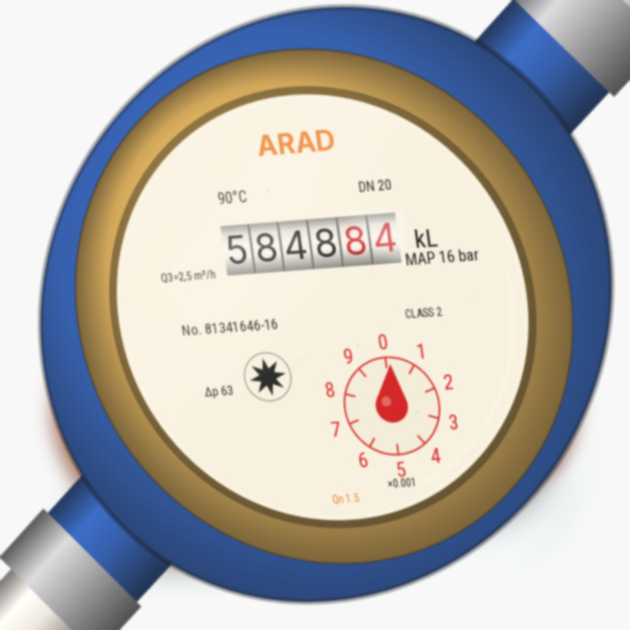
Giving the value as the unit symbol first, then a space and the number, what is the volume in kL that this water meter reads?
kL 5848.840
